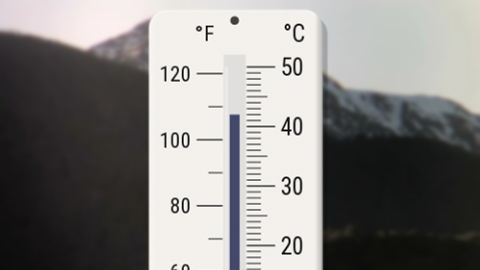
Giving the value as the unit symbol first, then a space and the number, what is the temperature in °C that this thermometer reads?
°C 42
